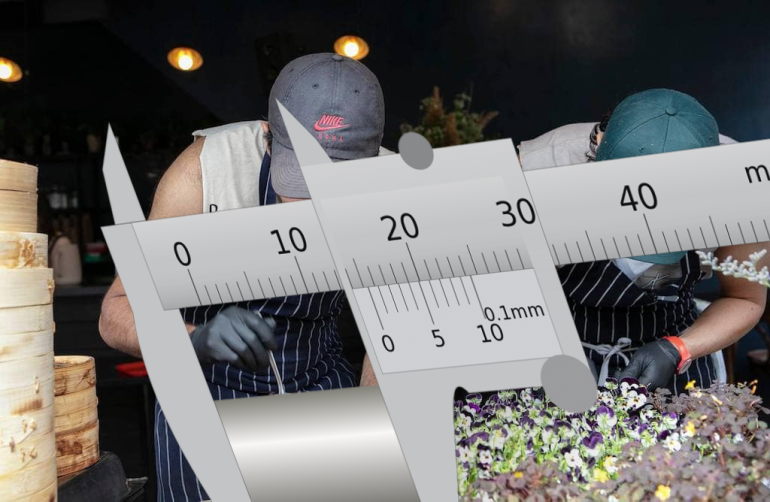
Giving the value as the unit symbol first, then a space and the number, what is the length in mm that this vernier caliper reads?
mm 15.4
